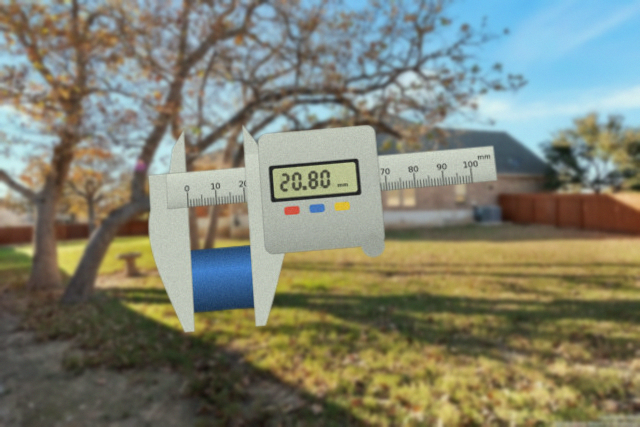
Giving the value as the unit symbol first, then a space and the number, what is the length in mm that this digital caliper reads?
mm 20.80
